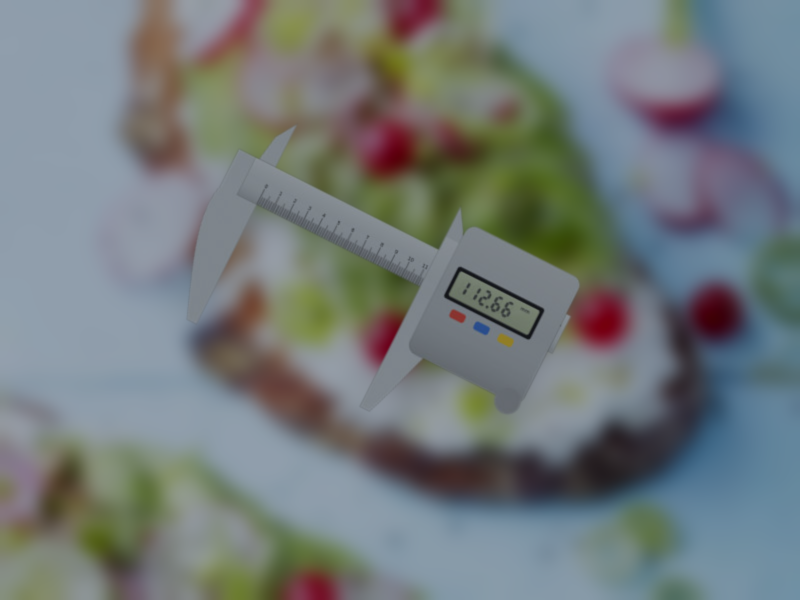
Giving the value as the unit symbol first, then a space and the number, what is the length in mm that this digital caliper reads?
mm 112.66
